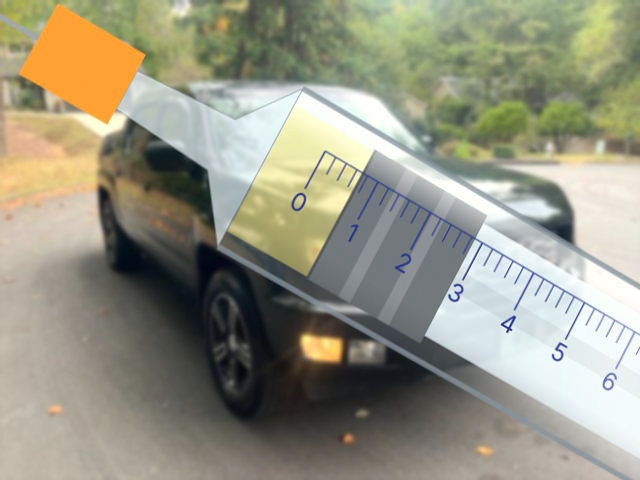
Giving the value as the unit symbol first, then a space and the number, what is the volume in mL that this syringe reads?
mL 0.7
